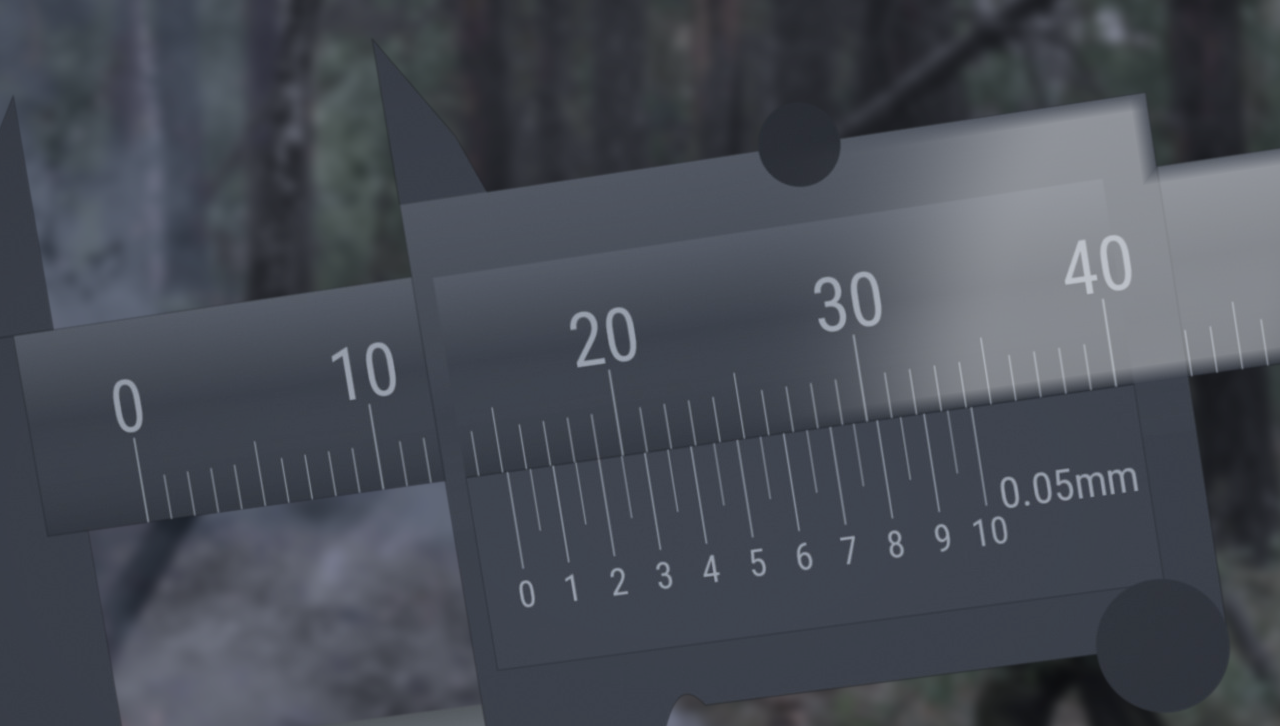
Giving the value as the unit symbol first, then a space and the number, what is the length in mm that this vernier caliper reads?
mm 15.2
